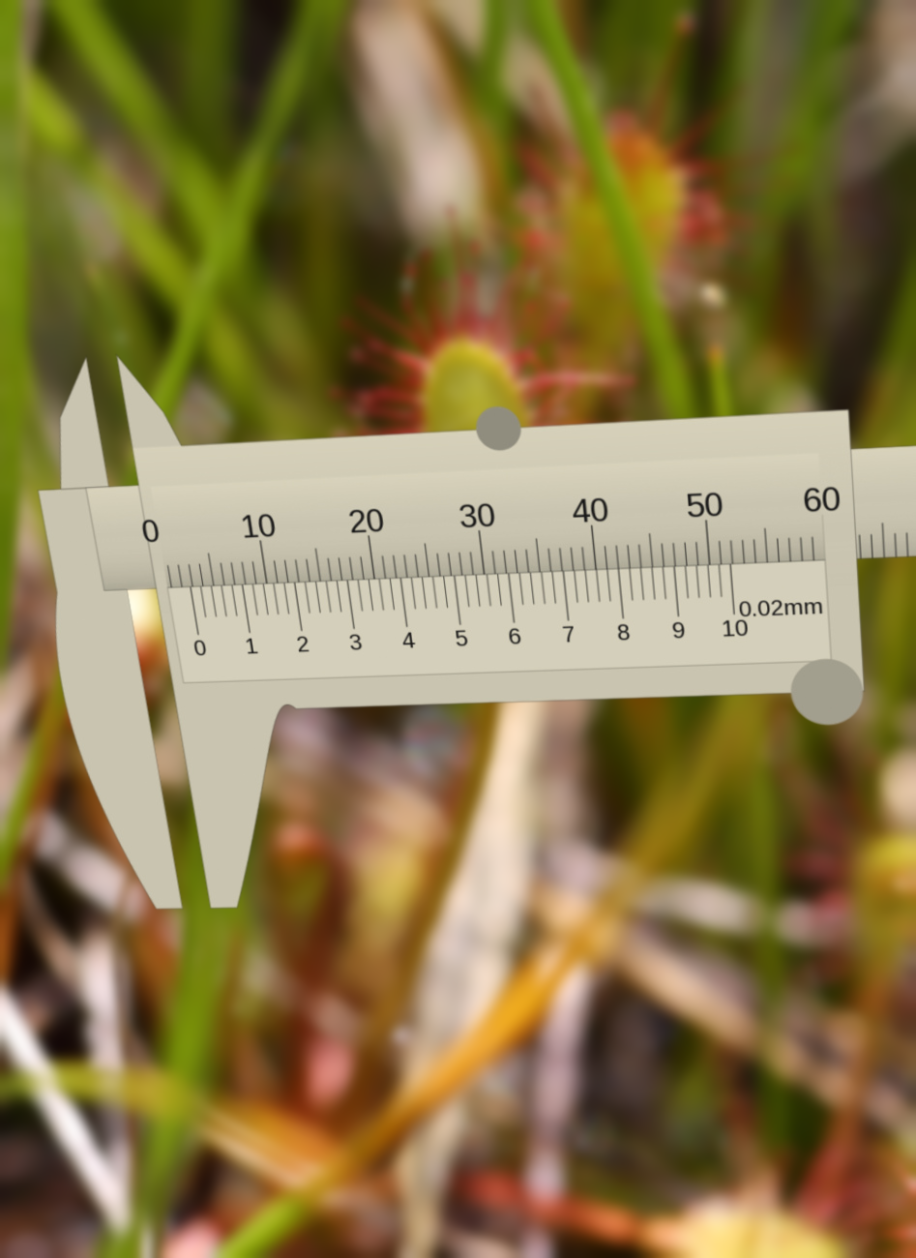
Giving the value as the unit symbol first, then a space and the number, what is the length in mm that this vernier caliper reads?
mm 2.8
